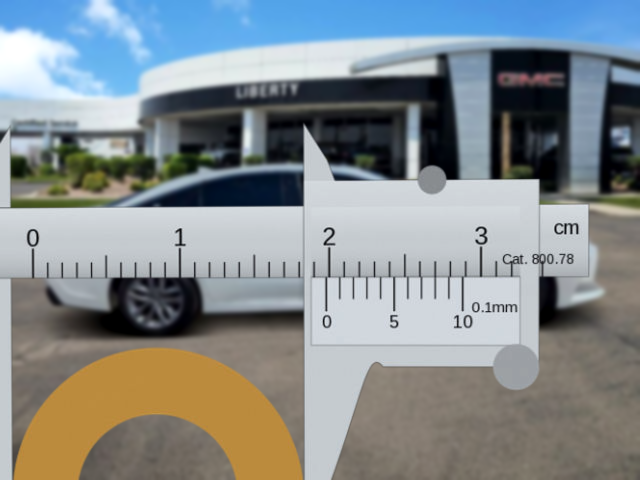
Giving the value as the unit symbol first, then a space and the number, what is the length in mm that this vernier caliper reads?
mm 19.8
